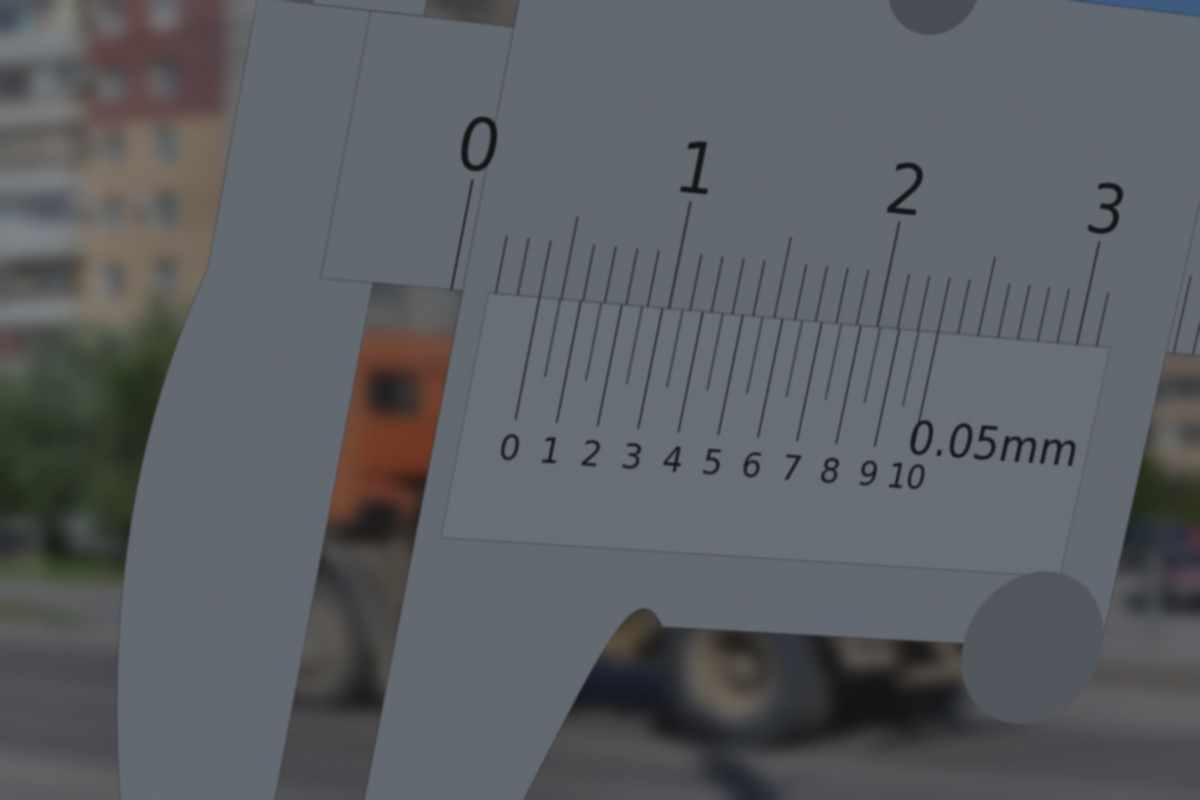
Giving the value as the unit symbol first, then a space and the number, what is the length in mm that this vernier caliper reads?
mm 4.0
